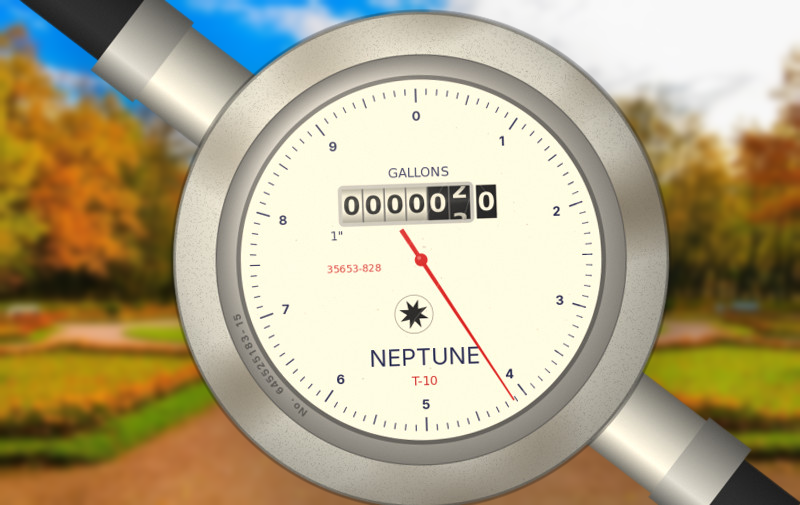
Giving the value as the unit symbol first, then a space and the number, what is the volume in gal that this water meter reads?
gal 24.1
